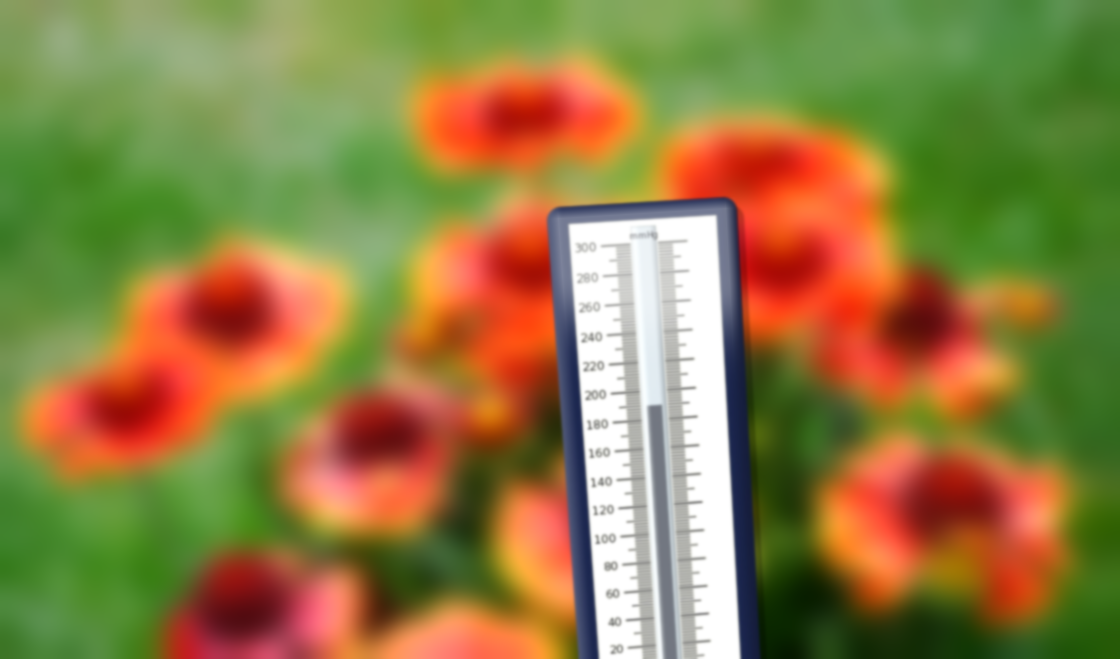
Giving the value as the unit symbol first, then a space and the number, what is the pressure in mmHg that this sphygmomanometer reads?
mmHg 190
